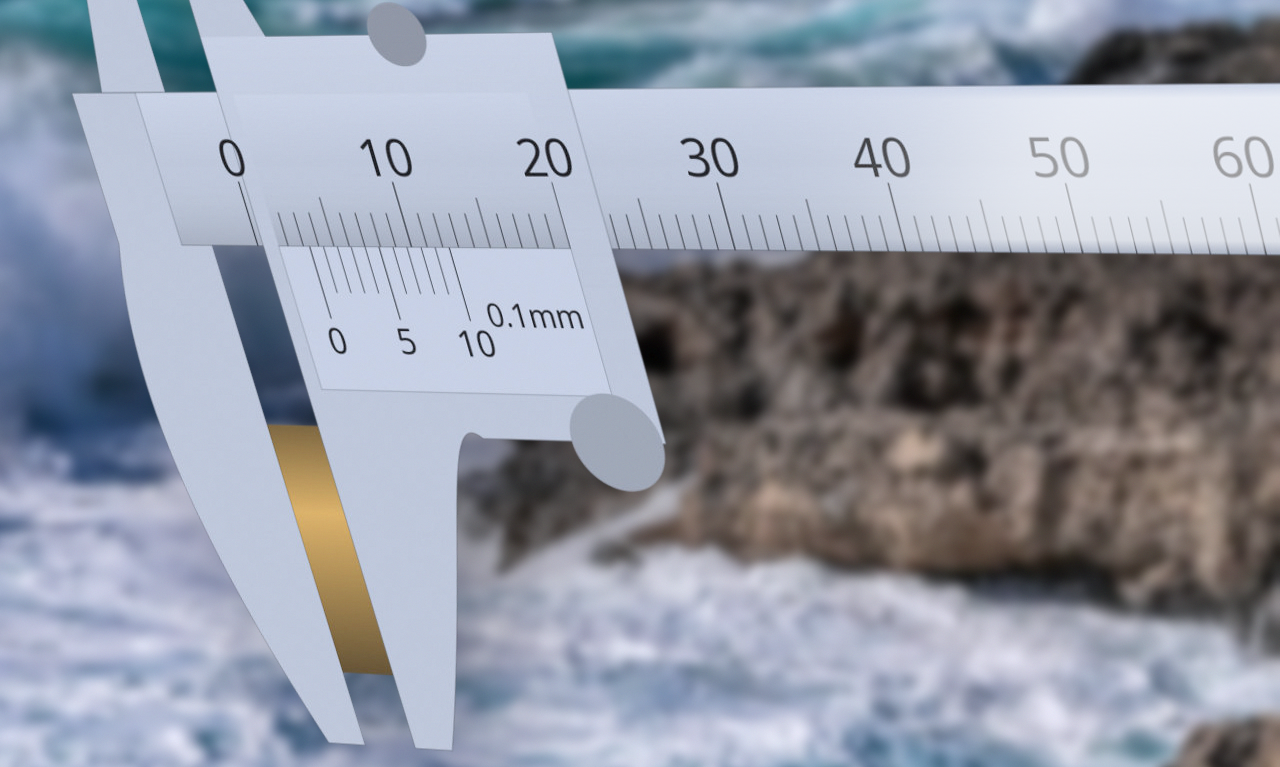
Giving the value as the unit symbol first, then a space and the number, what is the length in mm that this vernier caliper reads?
mm 3.4
